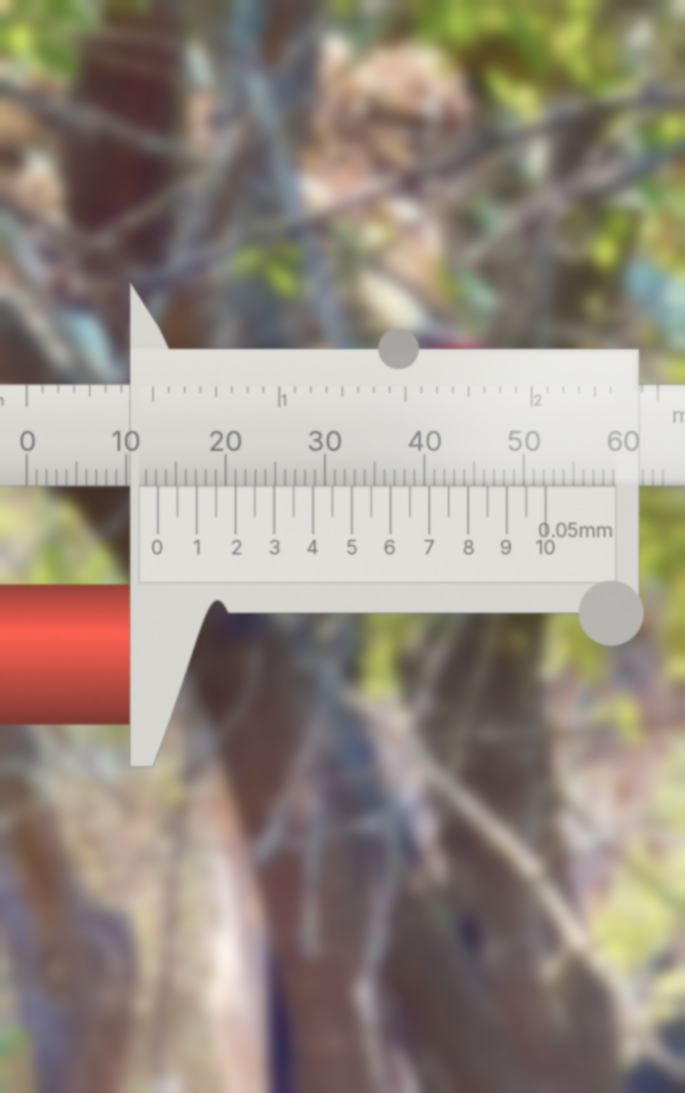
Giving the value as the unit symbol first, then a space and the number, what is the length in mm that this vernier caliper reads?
mm 13.2
